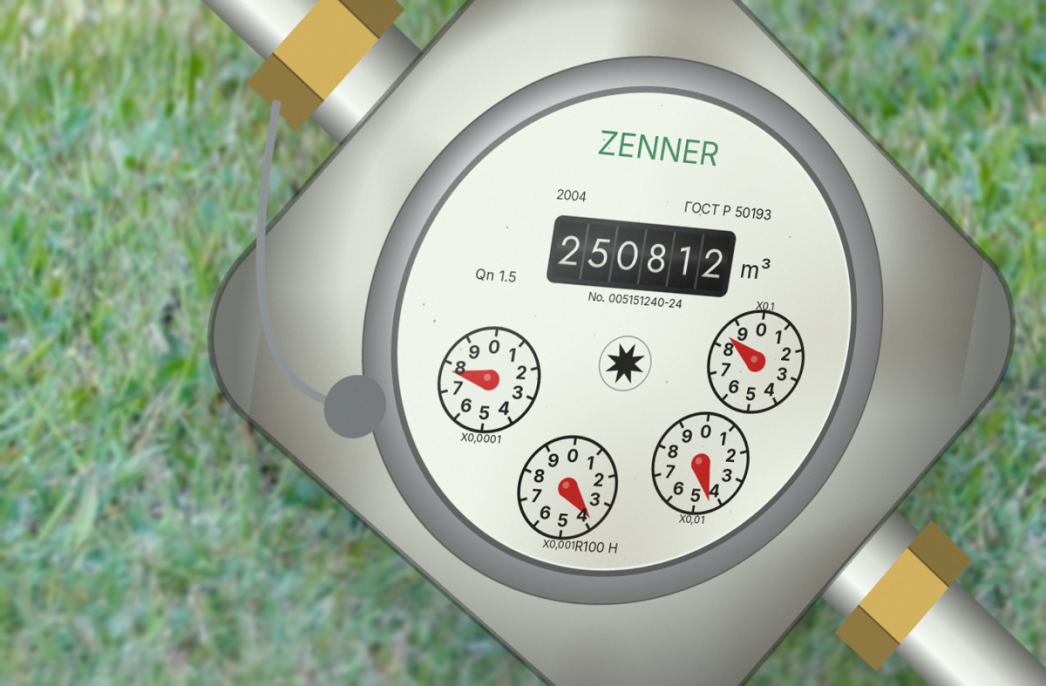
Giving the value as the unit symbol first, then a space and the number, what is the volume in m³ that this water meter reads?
m³ 250812.8437
